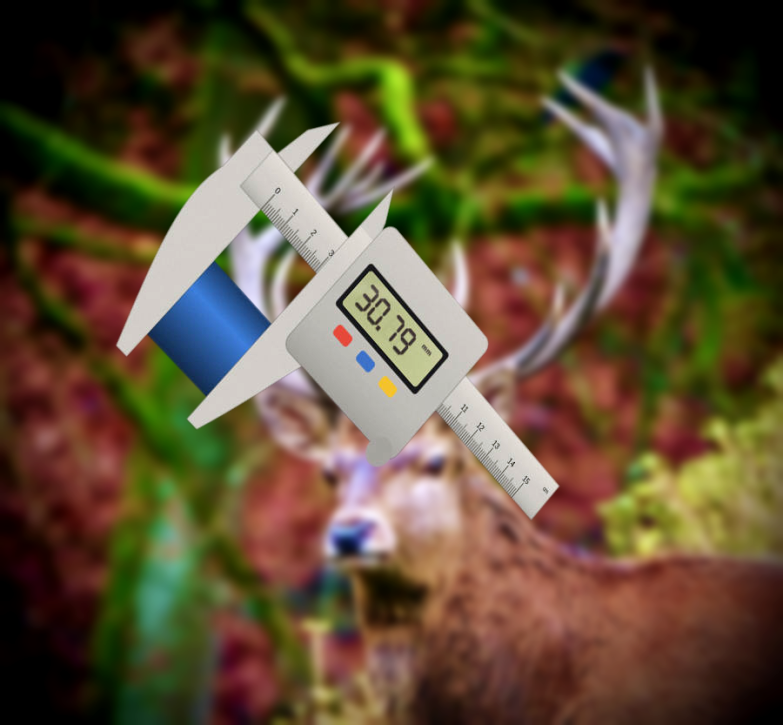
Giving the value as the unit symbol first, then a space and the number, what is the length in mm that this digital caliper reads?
mm 30.79
